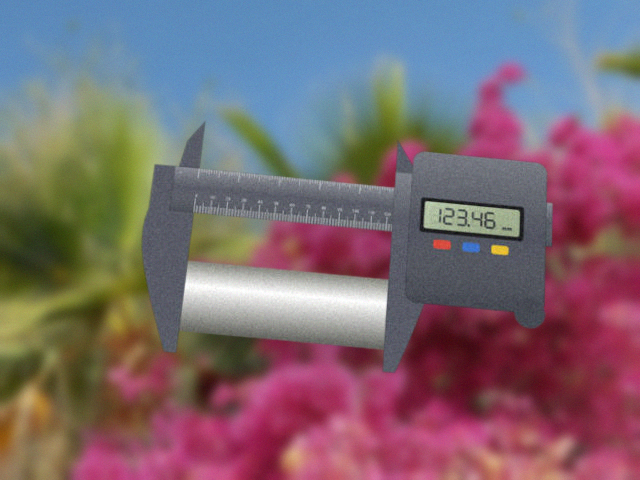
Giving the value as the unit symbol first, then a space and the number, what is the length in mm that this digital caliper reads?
mm 123.46
